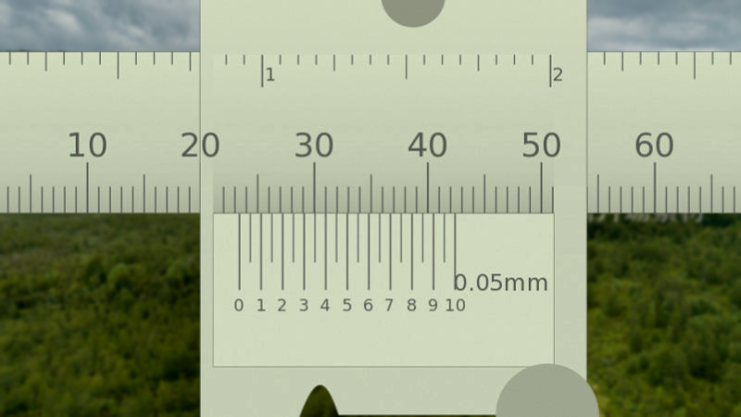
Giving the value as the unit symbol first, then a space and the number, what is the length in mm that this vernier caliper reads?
mm 23.4
